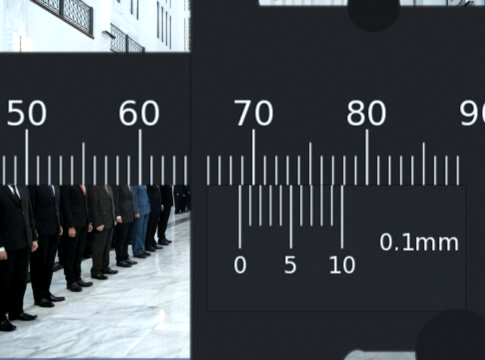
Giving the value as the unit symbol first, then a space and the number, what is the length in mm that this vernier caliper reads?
mm 68.8
